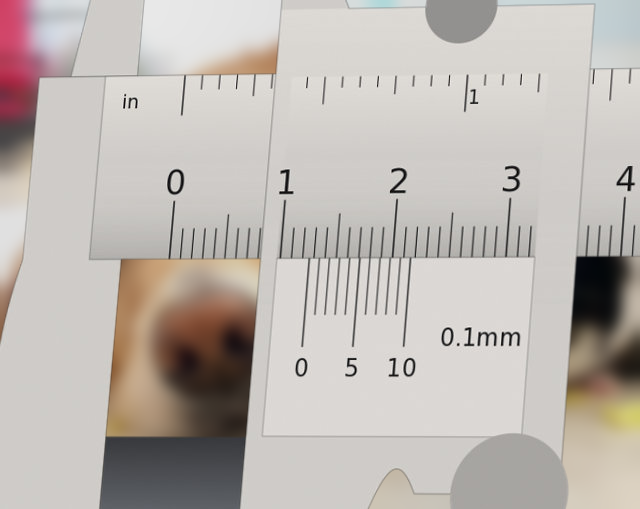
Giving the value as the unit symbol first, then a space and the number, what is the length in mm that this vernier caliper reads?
mm 12.6
